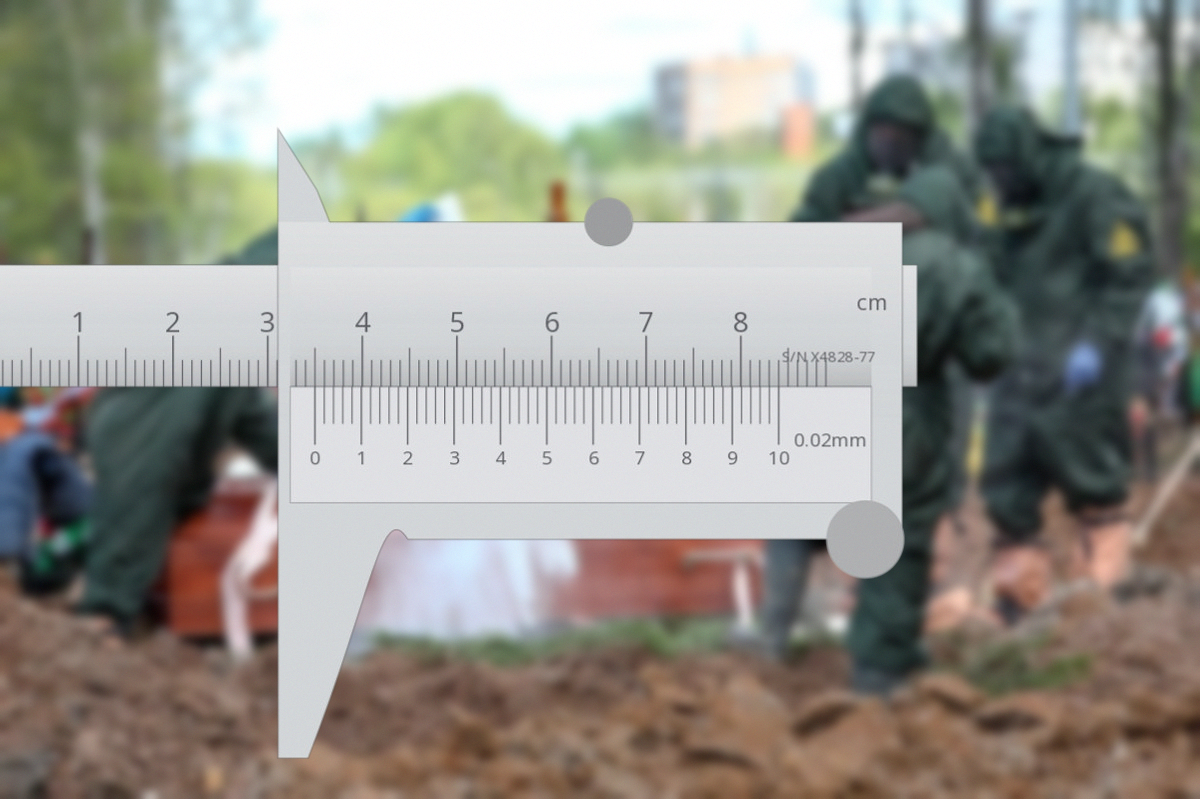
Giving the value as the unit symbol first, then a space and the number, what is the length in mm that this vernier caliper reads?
mm 35.0
